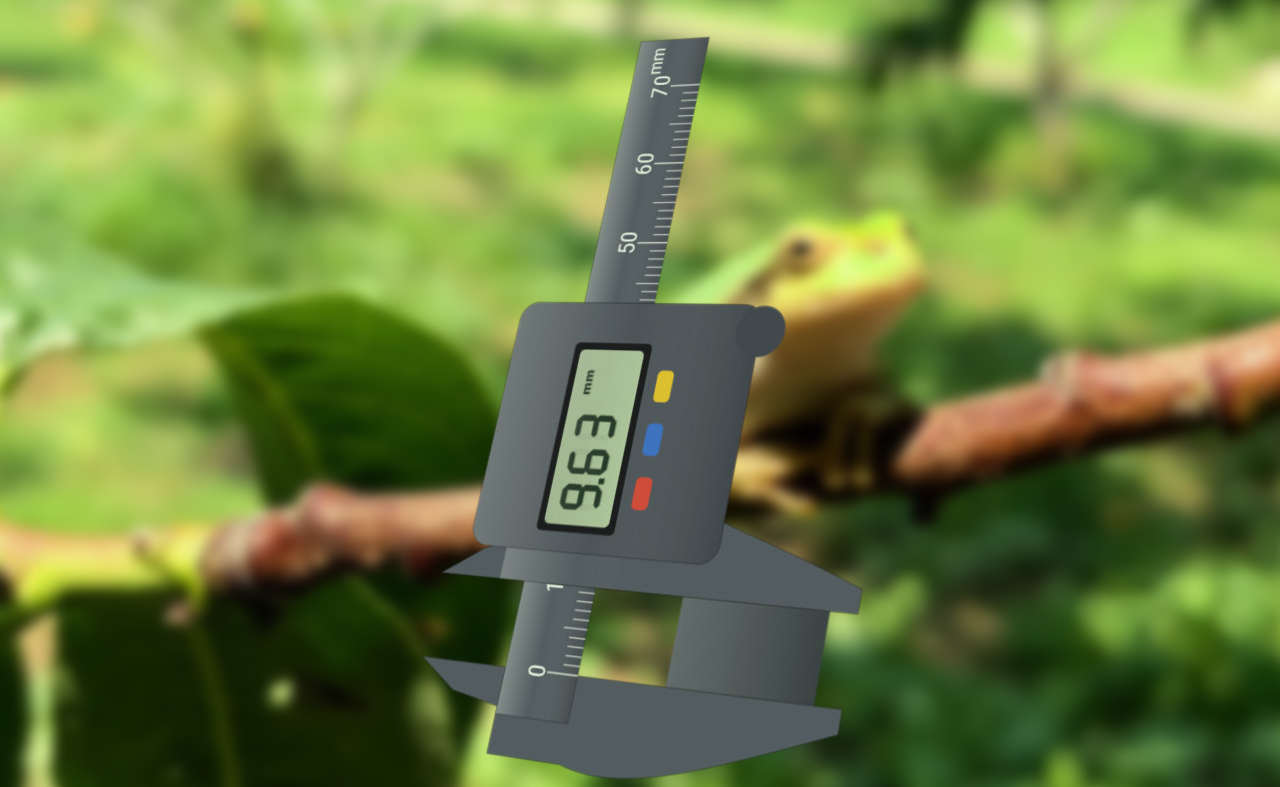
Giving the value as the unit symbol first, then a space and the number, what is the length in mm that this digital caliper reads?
mm 9.63
